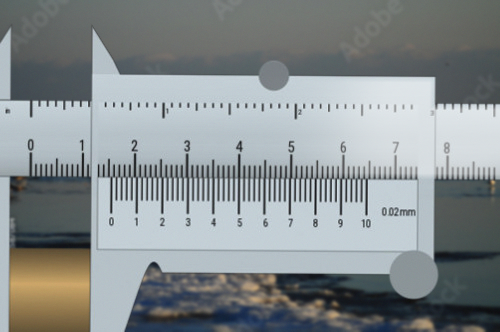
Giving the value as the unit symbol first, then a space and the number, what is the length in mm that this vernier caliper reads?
mm 15.5
